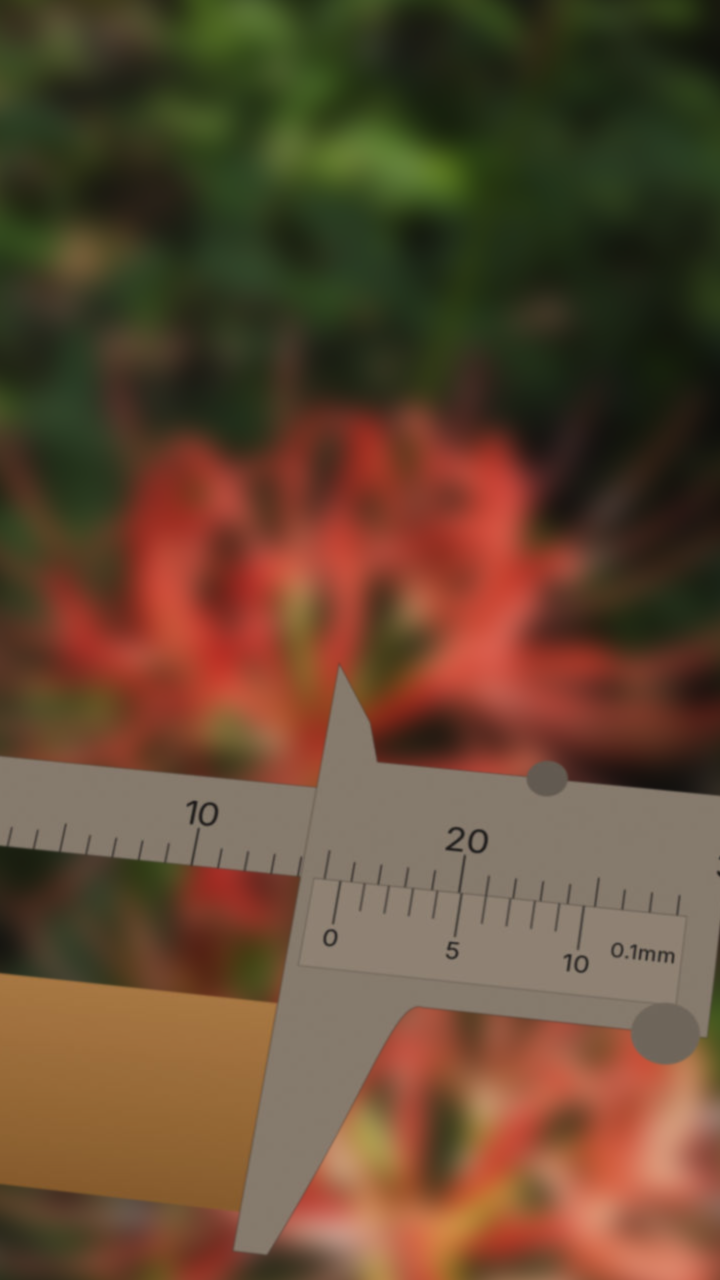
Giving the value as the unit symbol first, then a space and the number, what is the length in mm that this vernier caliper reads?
mm 15.6
